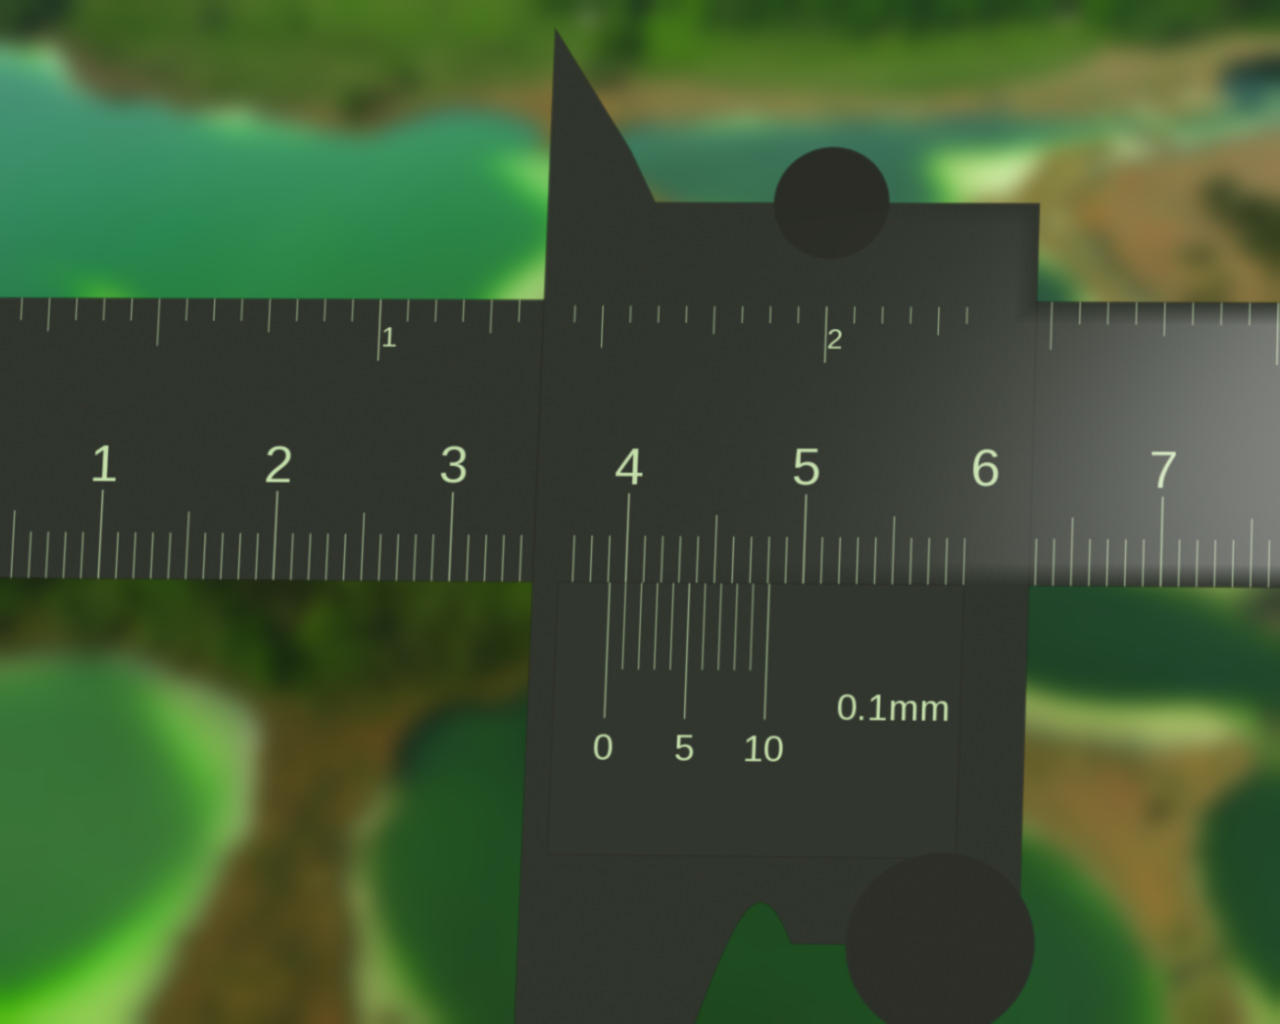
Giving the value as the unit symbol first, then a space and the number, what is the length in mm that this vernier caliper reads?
mm 39.1
